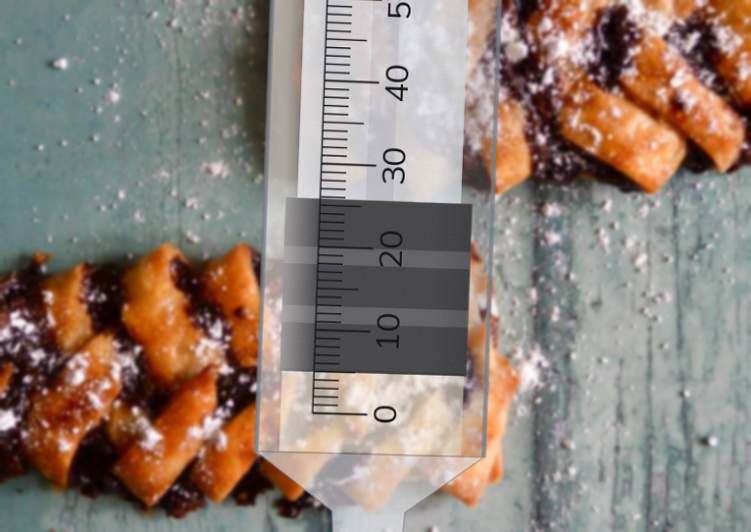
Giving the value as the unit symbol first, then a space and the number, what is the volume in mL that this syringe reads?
mL 5
